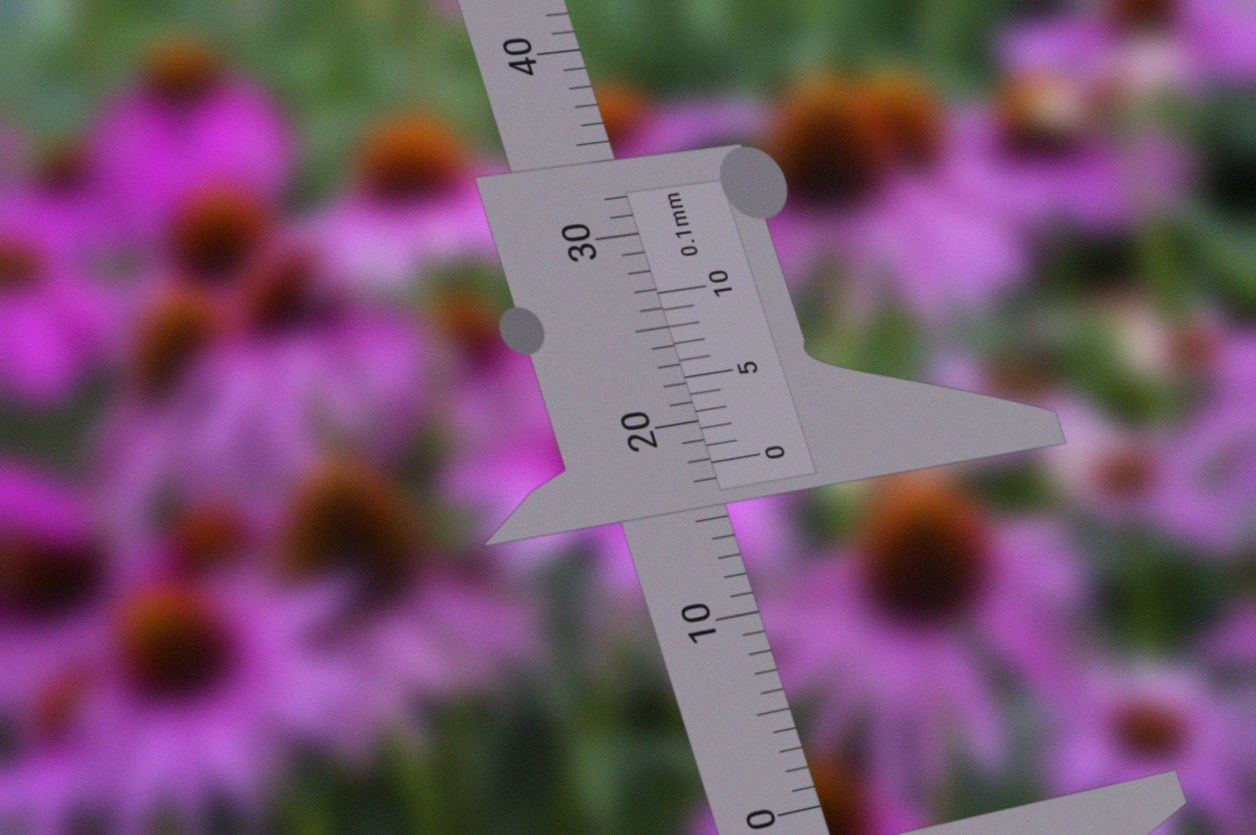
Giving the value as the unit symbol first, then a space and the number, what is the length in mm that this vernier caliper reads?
mm 17.8
